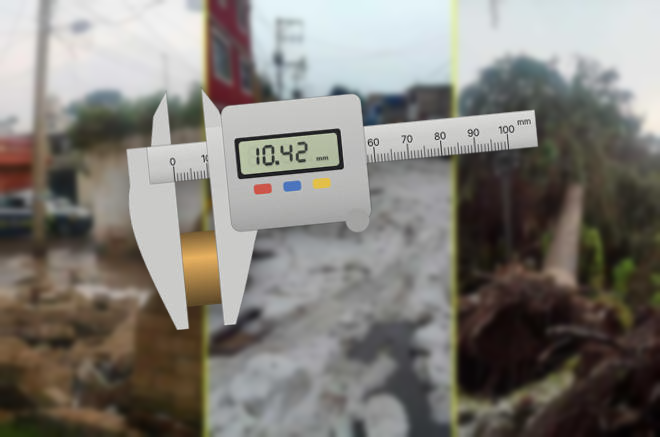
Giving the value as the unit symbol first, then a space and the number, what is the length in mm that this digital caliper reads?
mm 10.42
